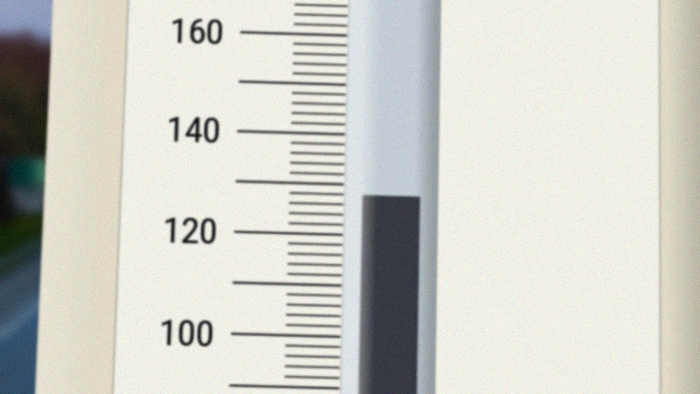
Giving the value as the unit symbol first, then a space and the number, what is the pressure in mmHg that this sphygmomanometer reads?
mmHg 128
